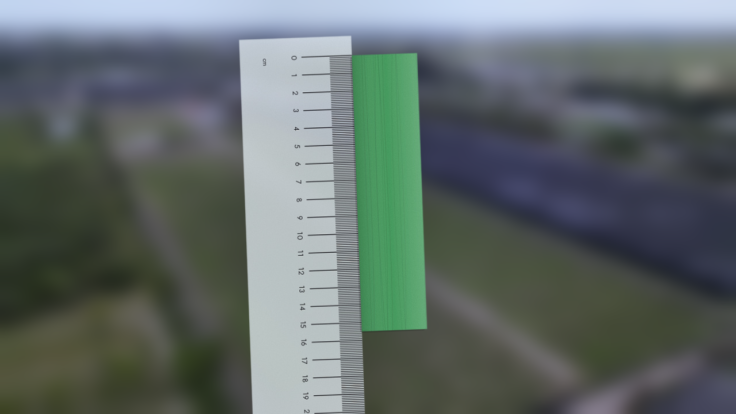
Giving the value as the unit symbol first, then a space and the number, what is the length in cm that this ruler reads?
cm 15.5
